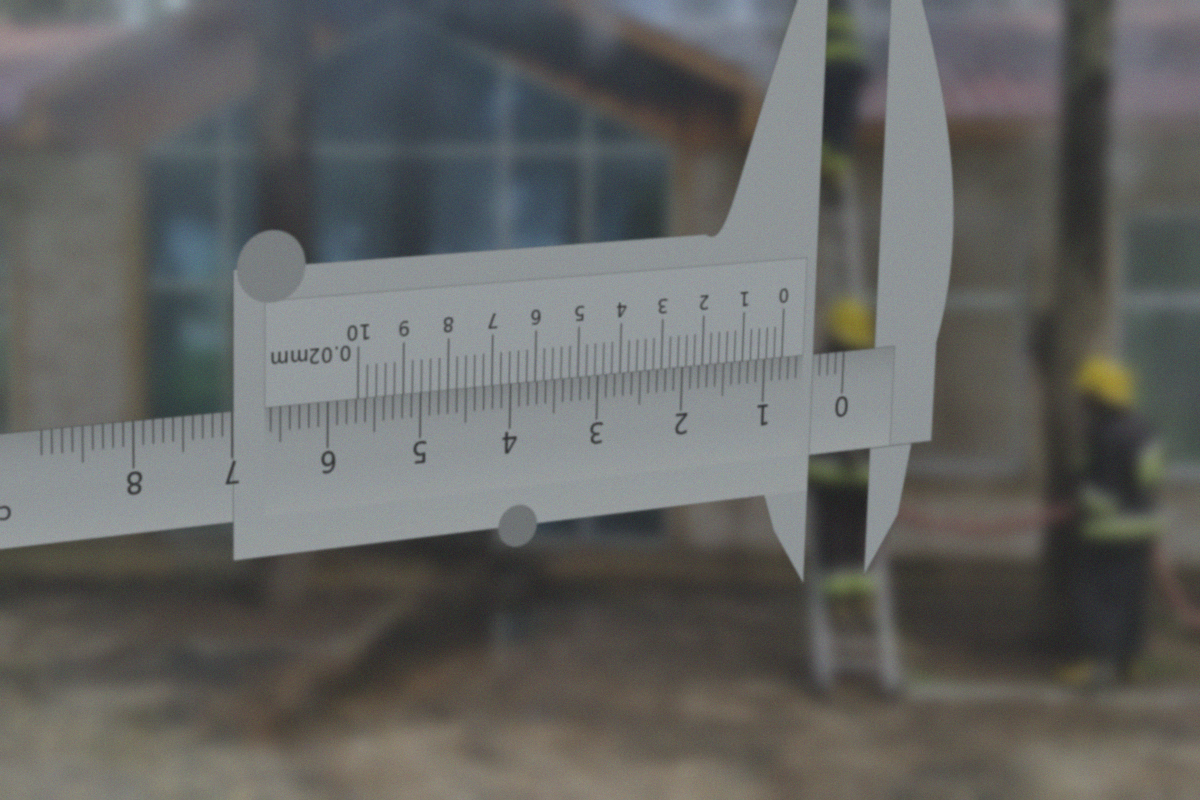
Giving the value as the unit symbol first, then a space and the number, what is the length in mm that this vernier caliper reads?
mm 7.8
